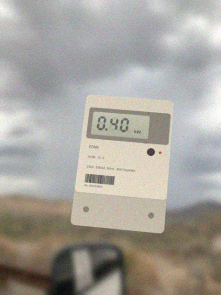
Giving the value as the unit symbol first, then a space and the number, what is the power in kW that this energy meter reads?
kW 0.40
